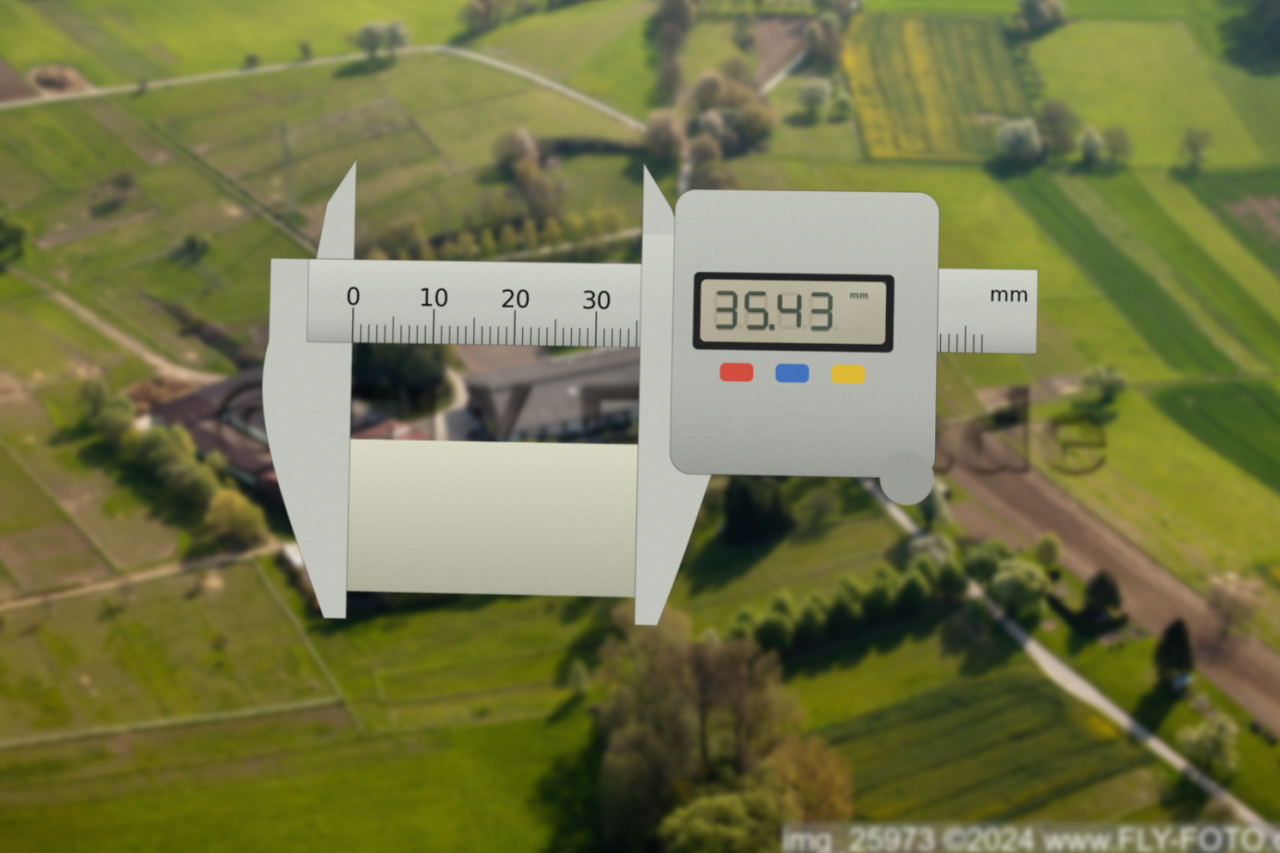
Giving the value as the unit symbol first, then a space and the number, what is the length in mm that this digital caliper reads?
mm 35.43
